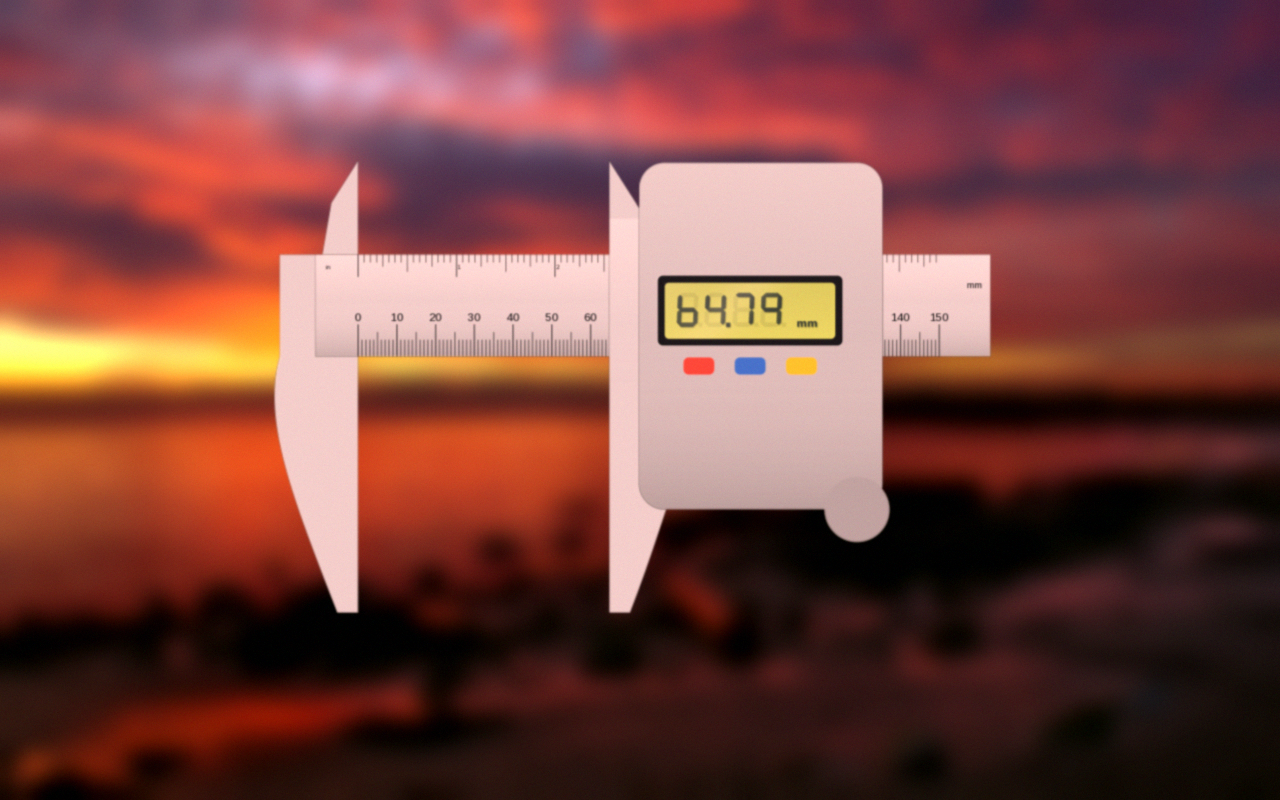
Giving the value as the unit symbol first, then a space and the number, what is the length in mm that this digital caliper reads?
mm 64.79
